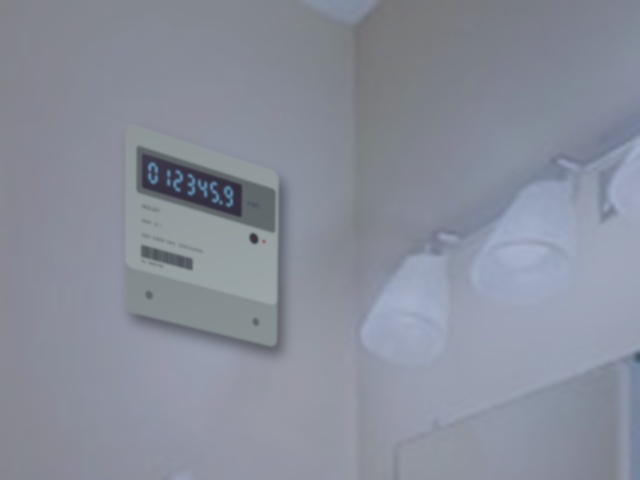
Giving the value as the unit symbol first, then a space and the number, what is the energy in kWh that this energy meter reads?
kWh 12345.9
